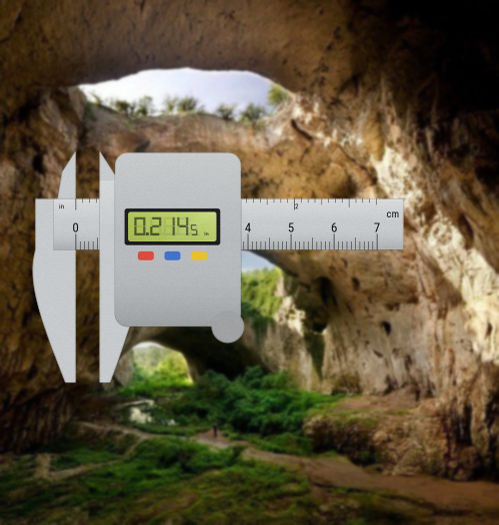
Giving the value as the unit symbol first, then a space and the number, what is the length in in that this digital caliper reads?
in 0.2145
